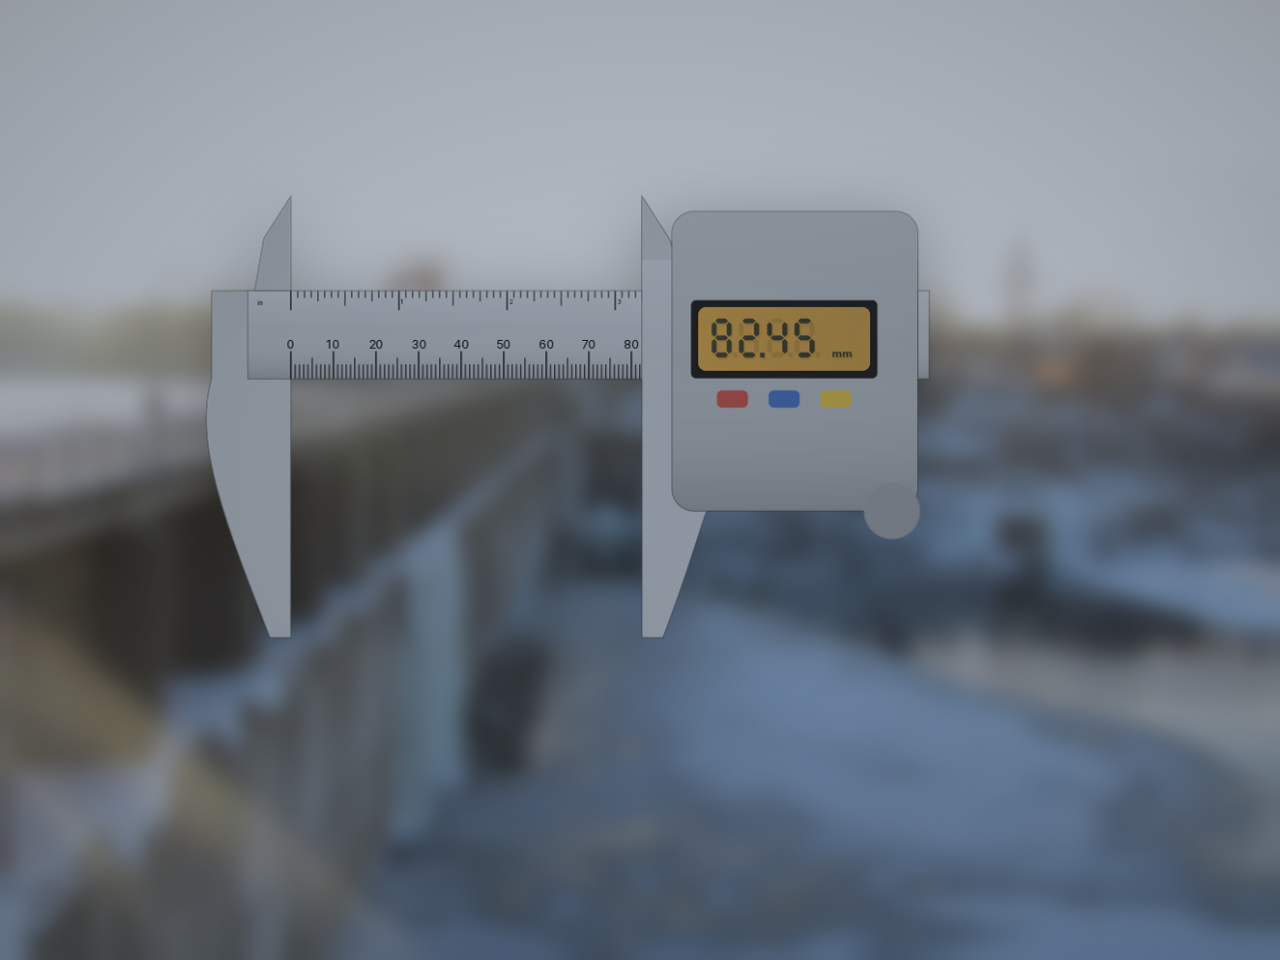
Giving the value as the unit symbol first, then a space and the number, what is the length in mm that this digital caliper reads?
mm 82.45
